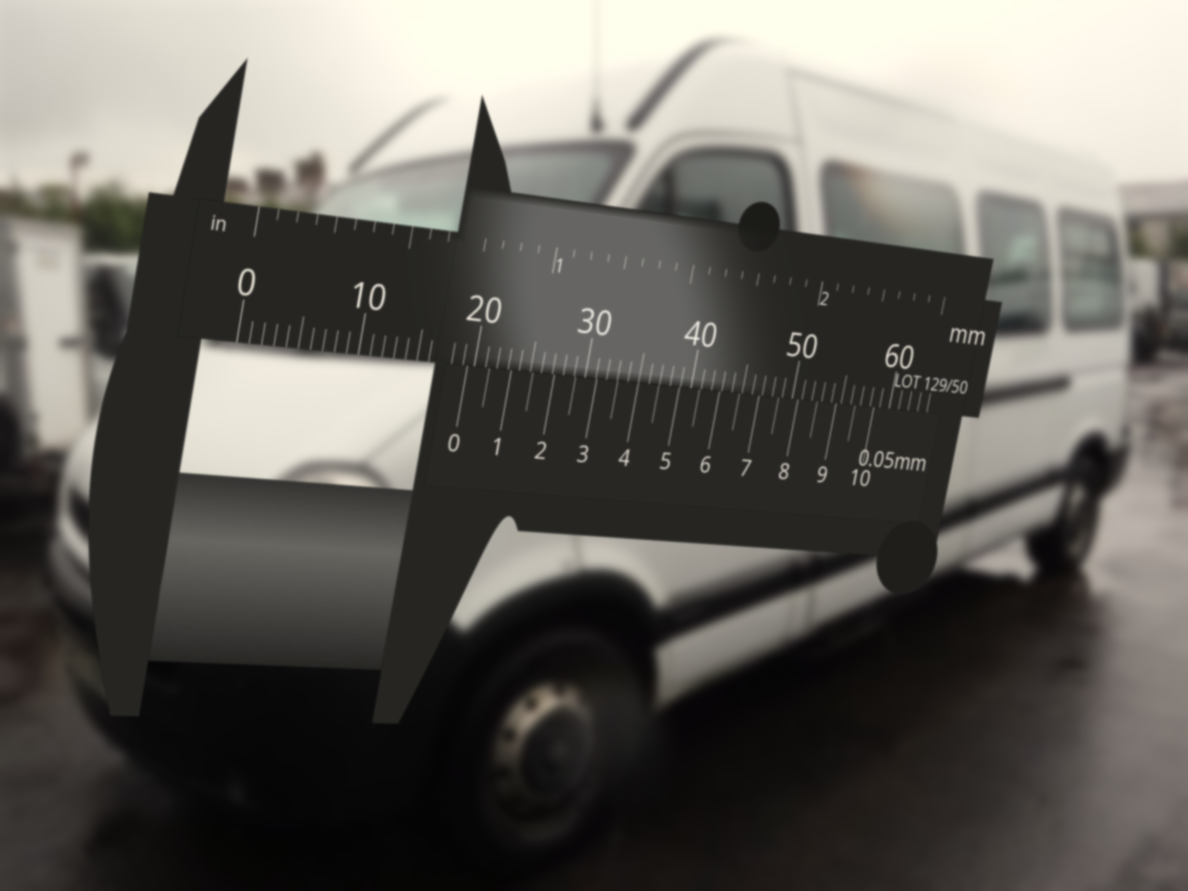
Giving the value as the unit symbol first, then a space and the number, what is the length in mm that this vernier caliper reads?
mm 19.4
